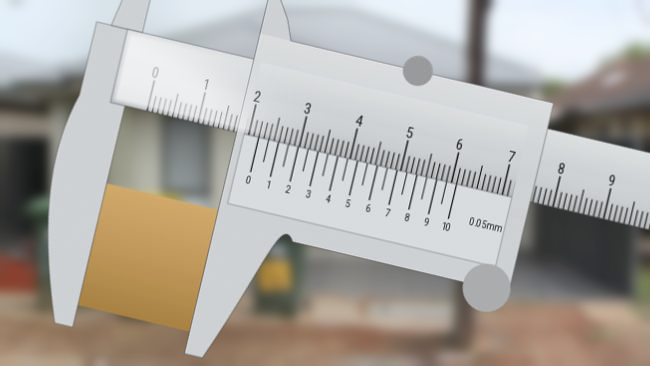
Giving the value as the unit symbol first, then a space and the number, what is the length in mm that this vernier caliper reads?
mm 22.0
